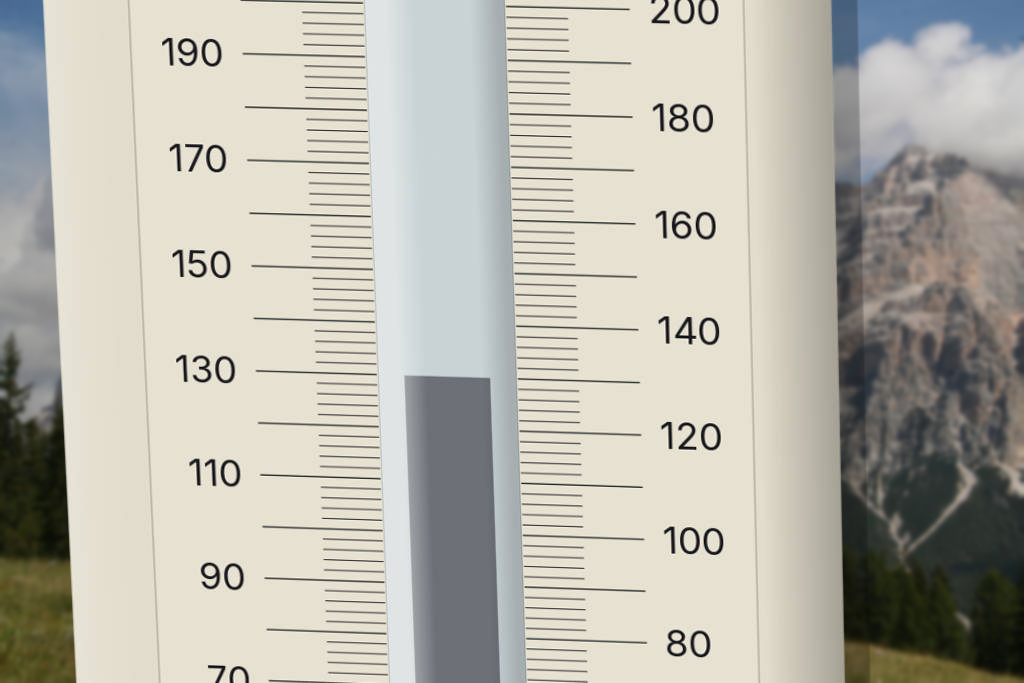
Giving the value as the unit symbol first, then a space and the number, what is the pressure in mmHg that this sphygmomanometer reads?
mmHg 130
